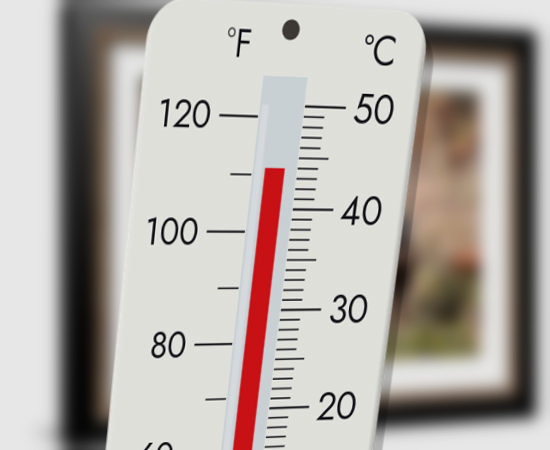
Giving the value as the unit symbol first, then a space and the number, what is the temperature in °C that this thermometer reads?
°C 44
